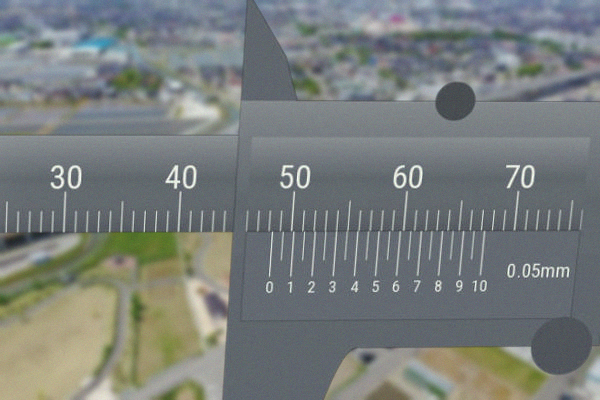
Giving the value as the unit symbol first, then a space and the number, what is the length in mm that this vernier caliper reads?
mm 48.3
